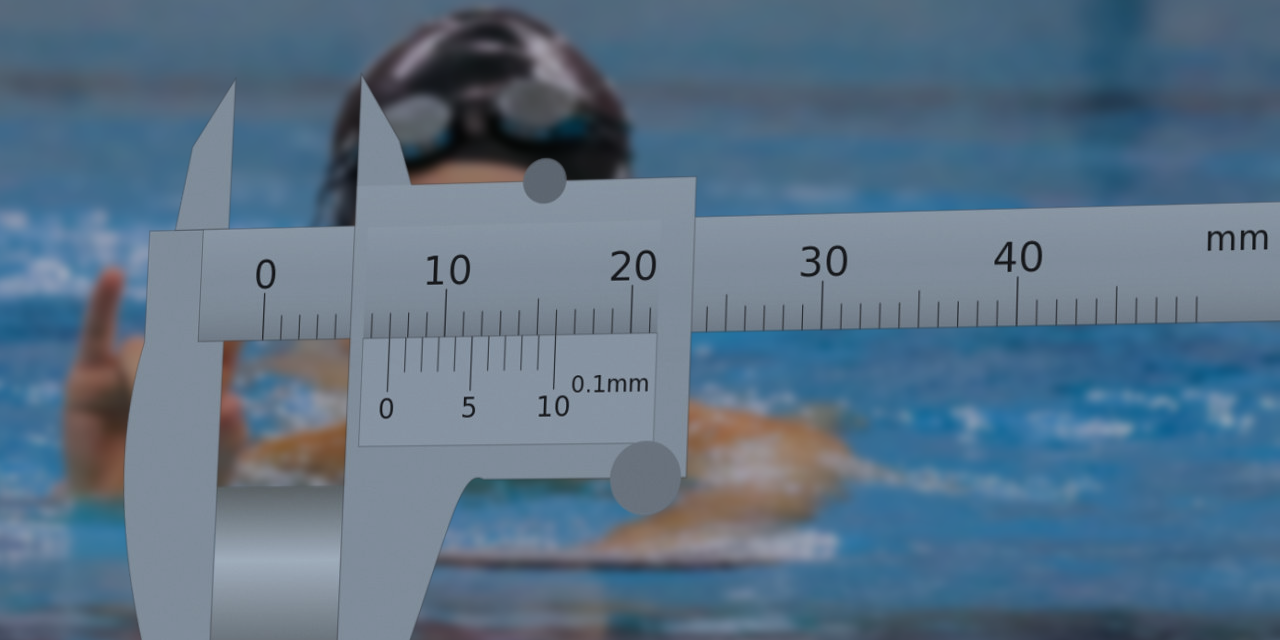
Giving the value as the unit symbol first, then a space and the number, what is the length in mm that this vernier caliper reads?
mm 7.0
